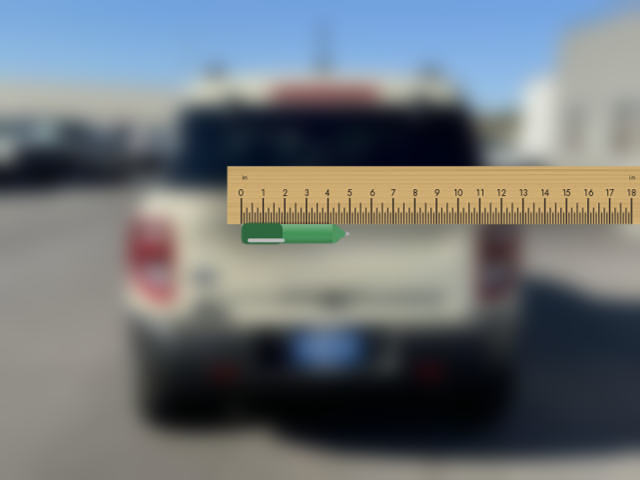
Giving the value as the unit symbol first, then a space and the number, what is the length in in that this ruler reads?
in 5
